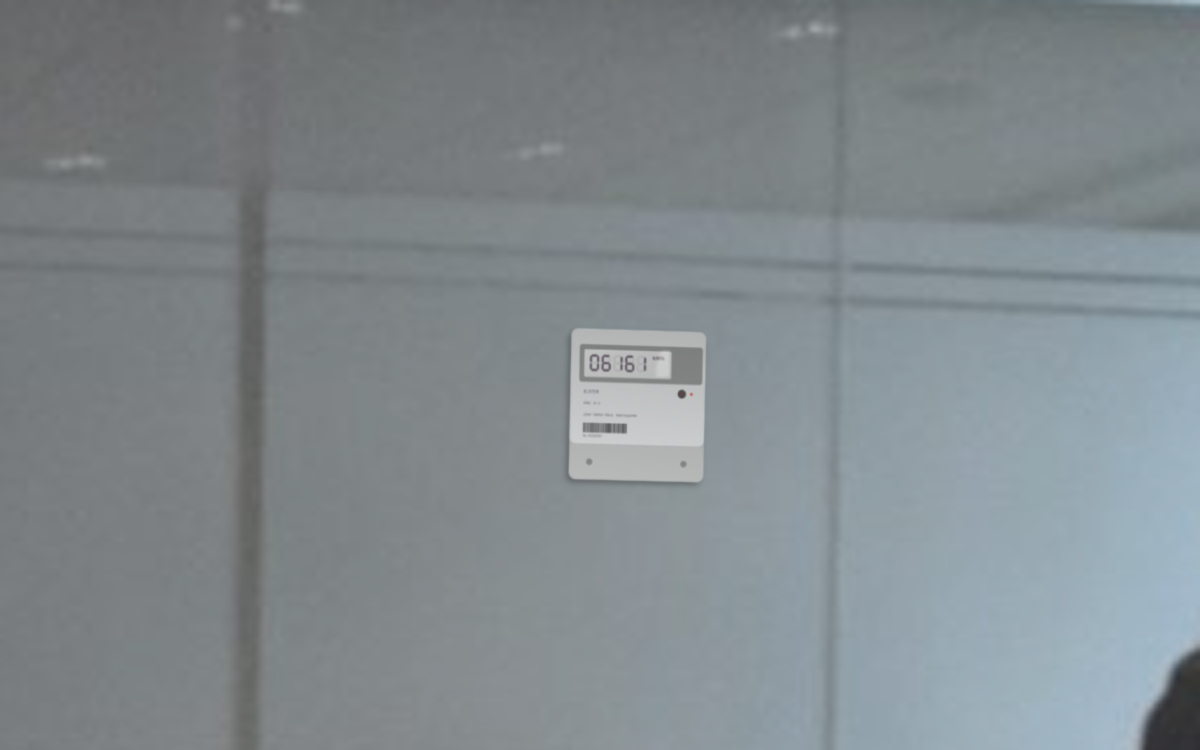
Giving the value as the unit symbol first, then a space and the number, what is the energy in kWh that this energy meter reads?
kWh 6161
